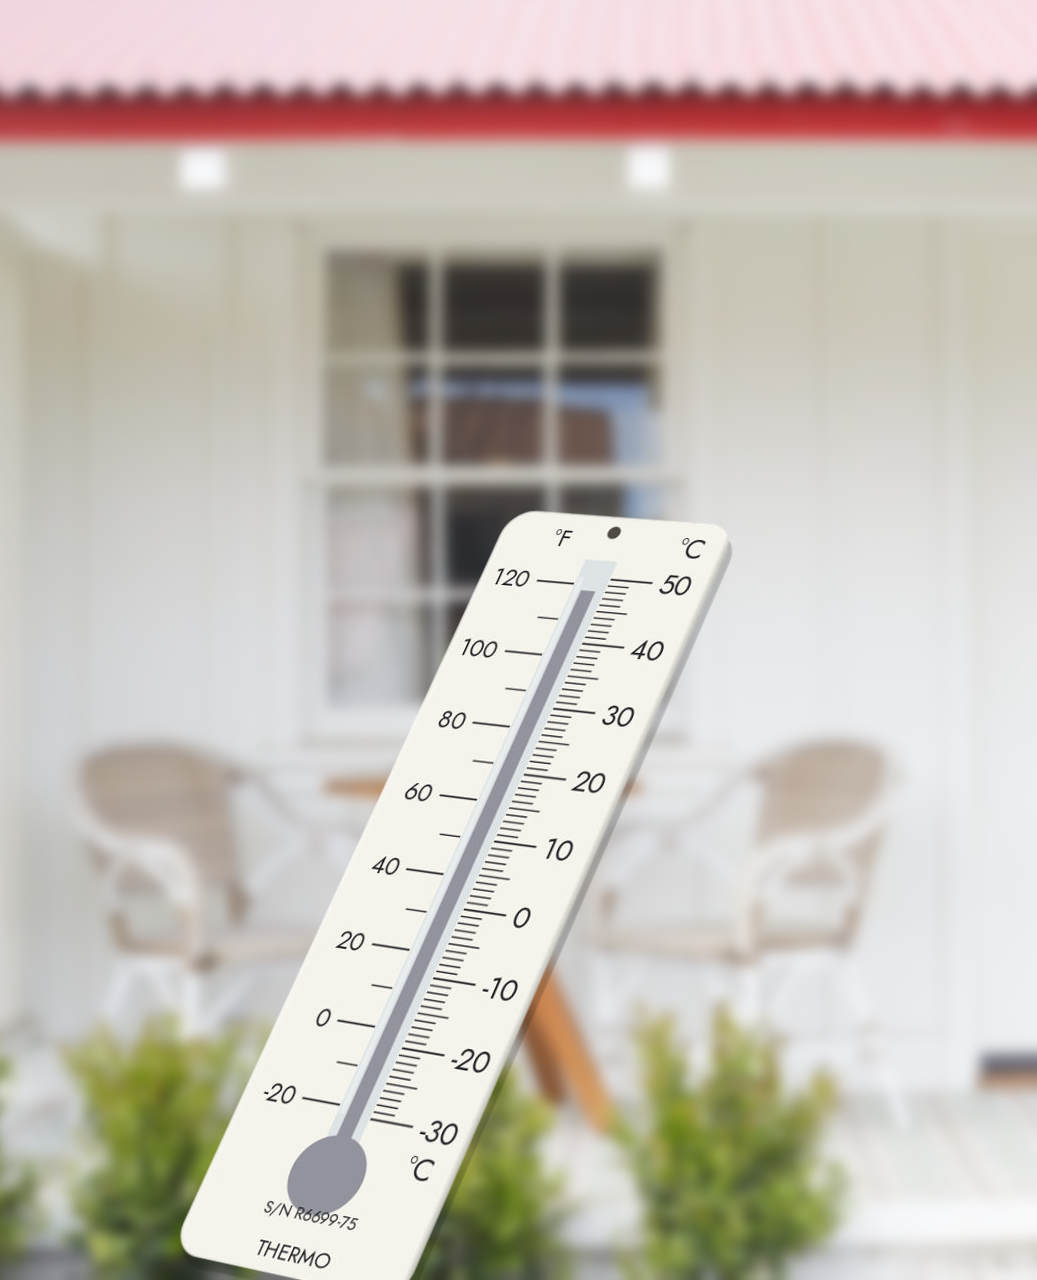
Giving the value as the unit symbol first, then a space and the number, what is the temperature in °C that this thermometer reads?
°C 48
